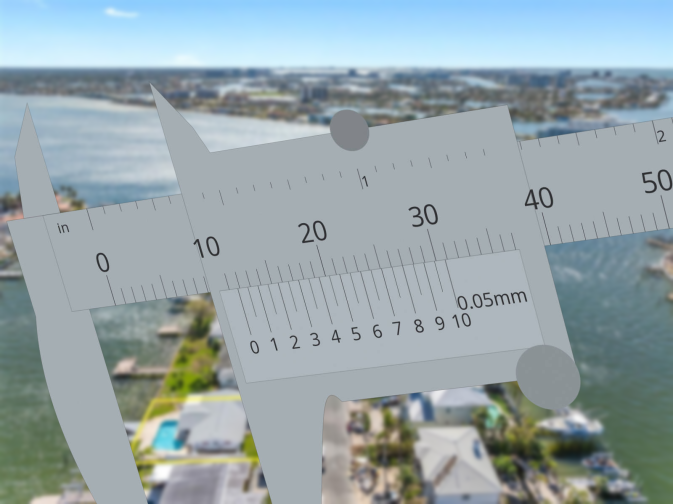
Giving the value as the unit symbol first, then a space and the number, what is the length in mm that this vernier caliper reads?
mm 11.8
